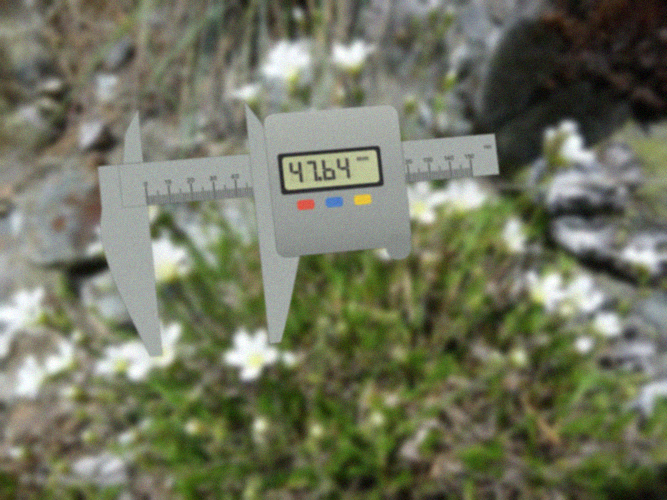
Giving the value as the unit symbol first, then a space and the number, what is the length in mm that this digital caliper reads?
mm 47.64
